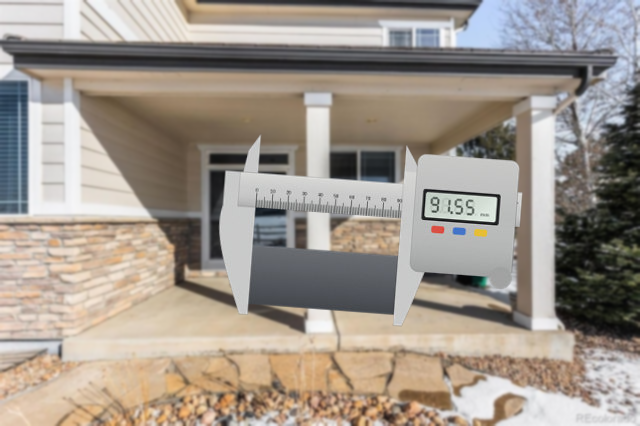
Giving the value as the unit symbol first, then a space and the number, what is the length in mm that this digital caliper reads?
mm 91.55
